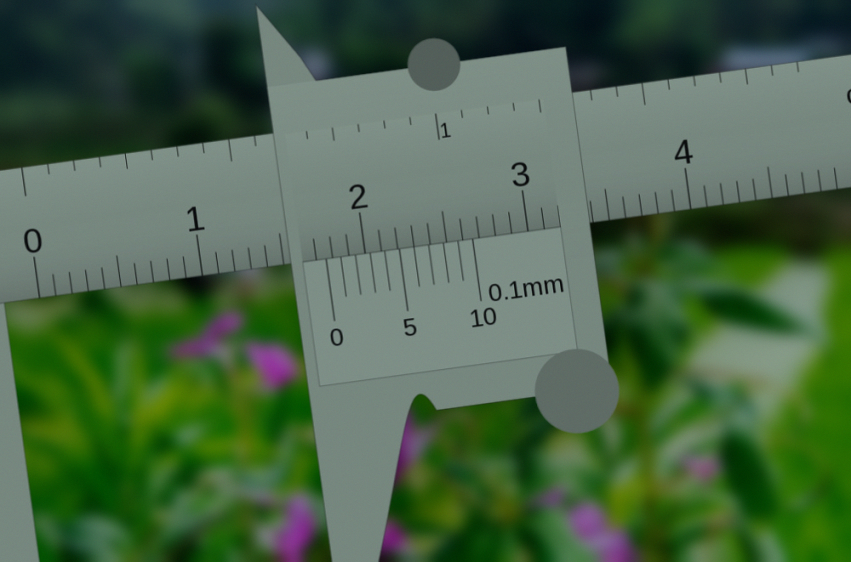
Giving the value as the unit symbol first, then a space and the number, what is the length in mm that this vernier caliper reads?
mm 17.6
